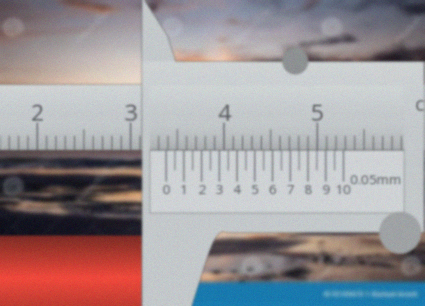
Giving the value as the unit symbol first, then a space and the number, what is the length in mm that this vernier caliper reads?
mm 33.8
